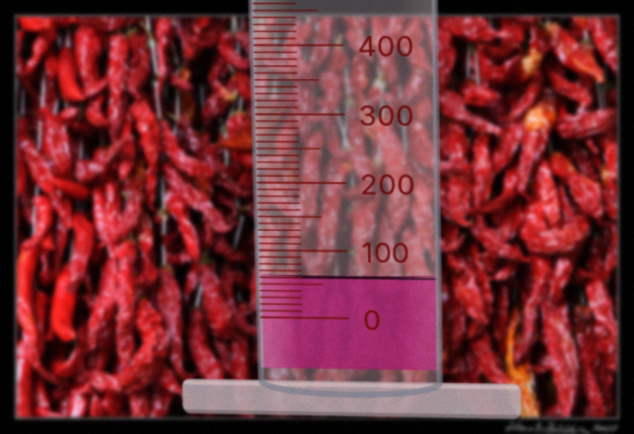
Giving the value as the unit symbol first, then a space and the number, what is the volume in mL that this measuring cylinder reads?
mL 60
